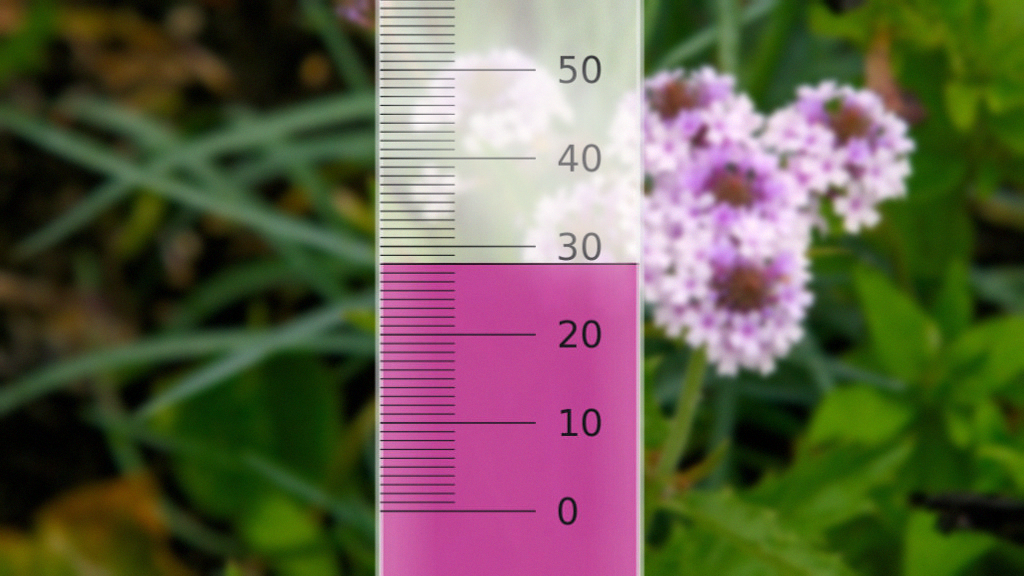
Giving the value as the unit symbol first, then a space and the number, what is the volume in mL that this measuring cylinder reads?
mL 28
